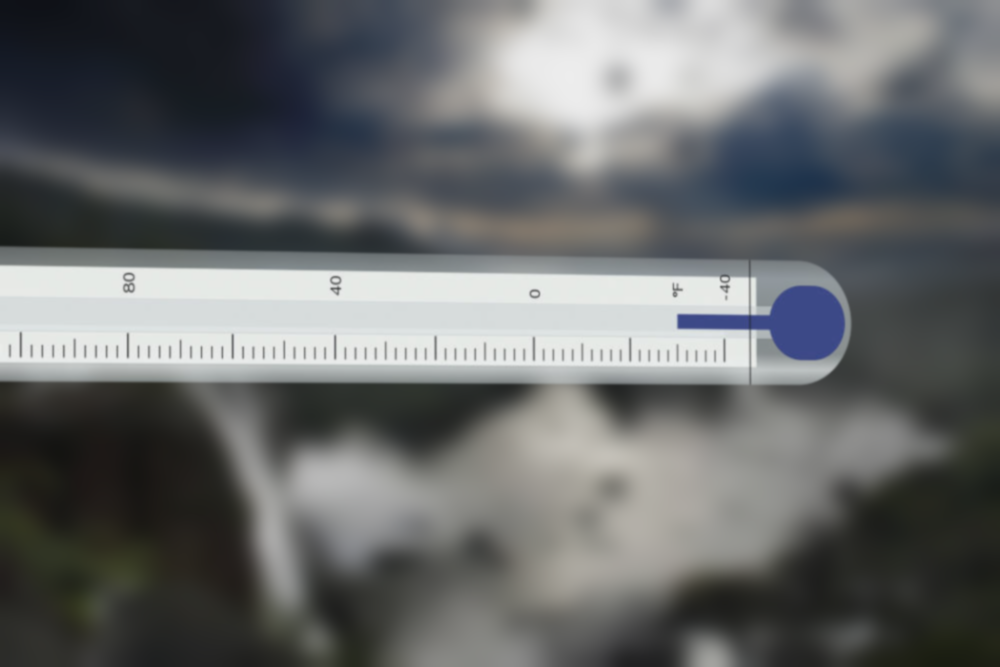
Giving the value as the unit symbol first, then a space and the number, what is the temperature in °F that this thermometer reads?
°F -30
